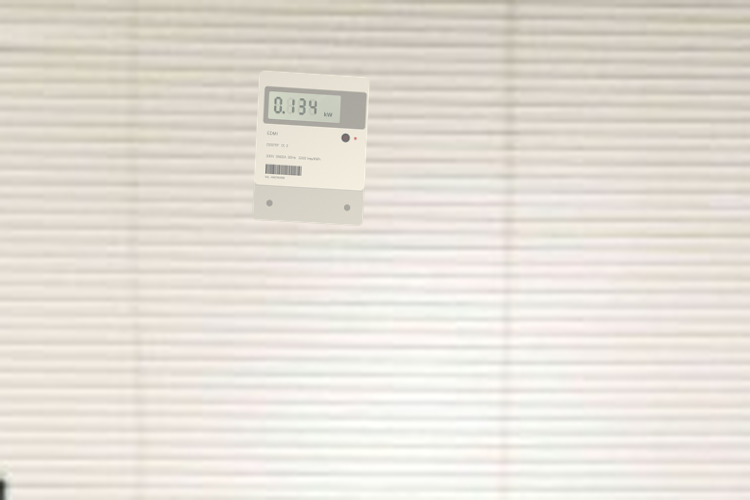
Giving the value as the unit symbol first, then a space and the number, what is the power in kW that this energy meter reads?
kW 0.134
